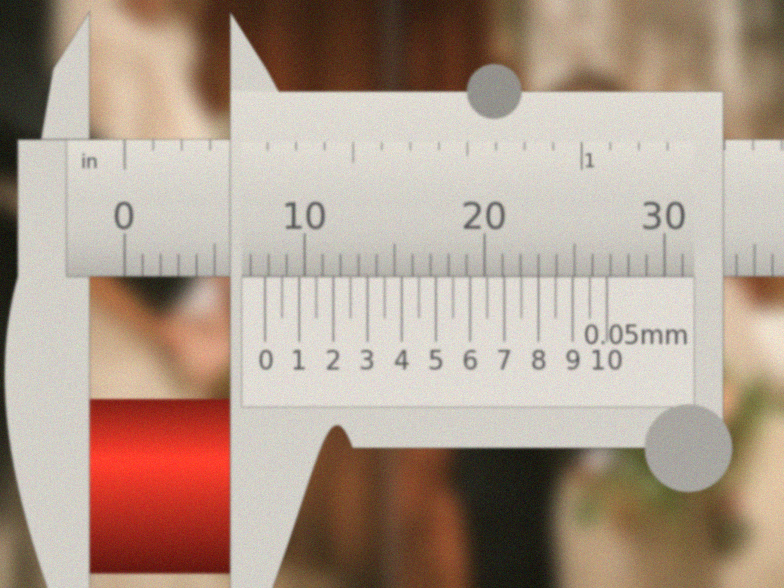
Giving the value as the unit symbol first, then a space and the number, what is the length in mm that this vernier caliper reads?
mm 7.8
